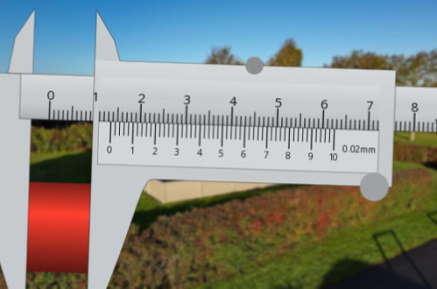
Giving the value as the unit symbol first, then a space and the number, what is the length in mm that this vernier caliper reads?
mm 13.5
